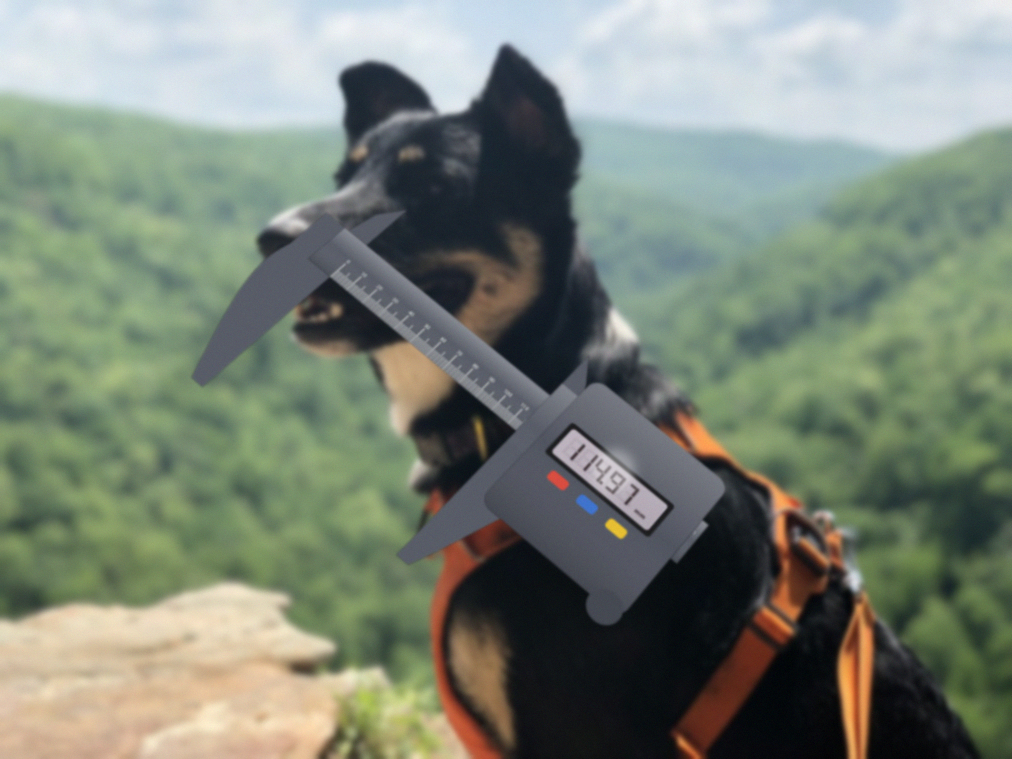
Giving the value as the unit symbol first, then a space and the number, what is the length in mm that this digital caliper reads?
mm 114.97
